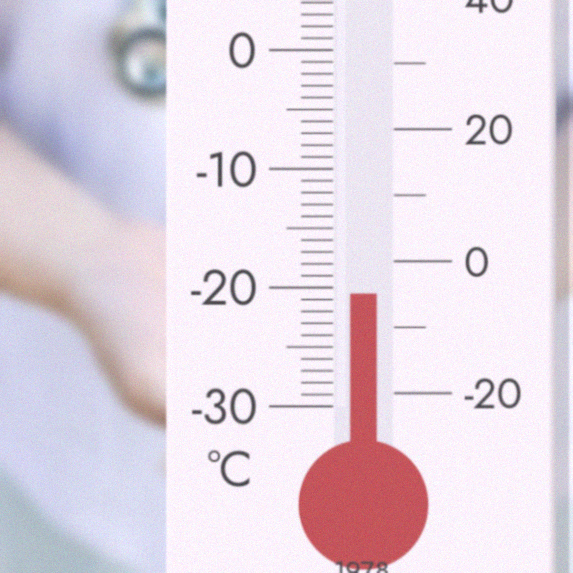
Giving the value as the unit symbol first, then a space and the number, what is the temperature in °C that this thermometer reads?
°C -20.5
